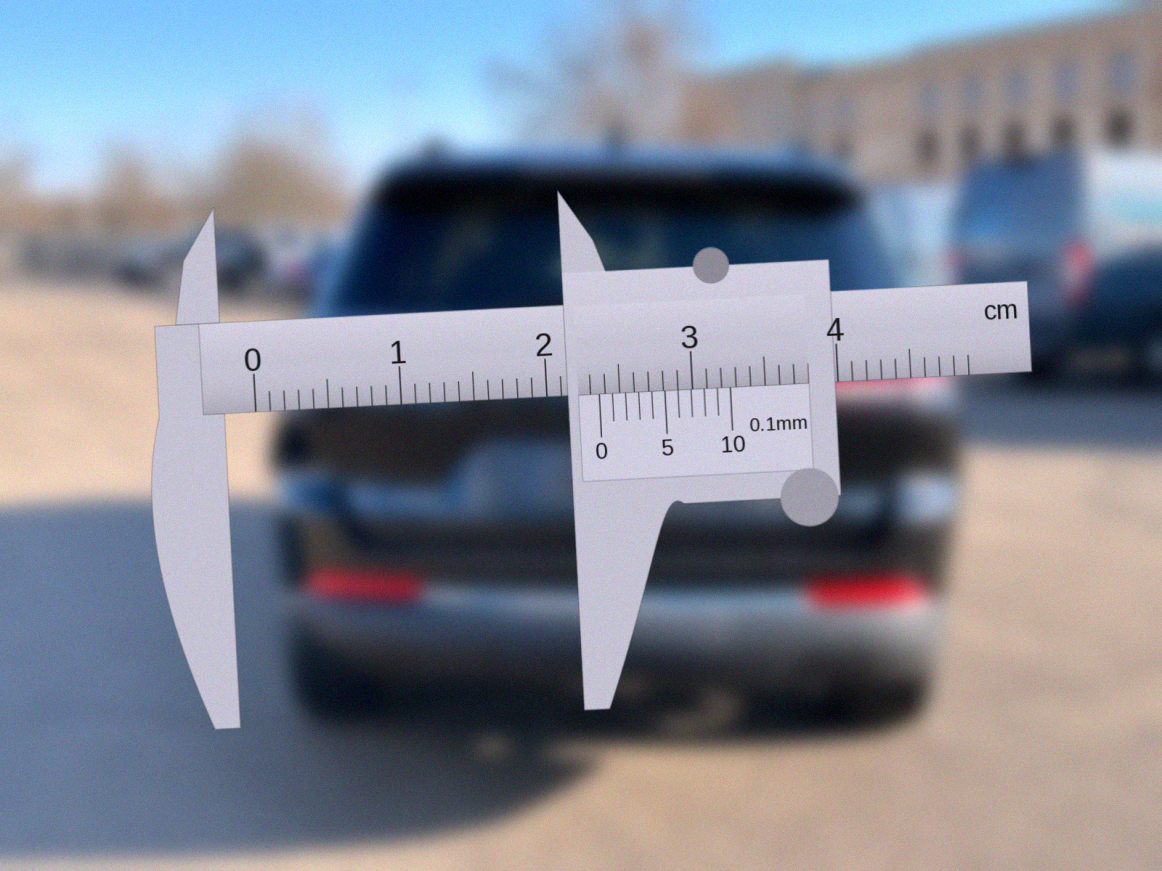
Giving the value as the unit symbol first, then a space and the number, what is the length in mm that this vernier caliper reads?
mm 23.6
